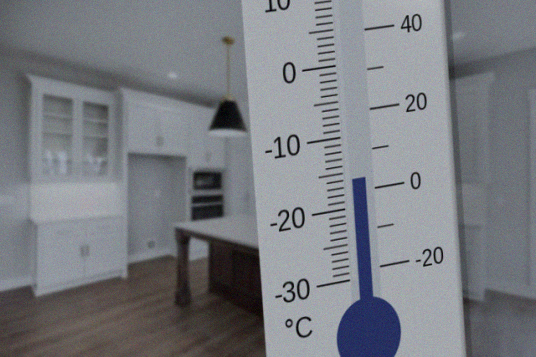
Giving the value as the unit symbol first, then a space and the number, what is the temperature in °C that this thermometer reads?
°C -16
